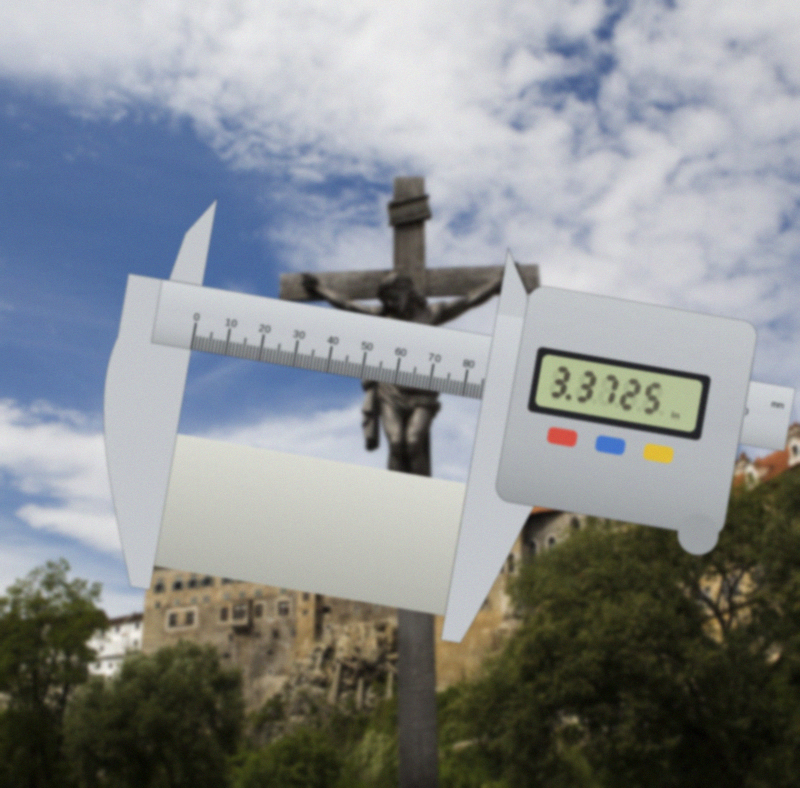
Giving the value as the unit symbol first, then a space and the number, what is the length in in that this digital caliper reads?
in 3.3725
